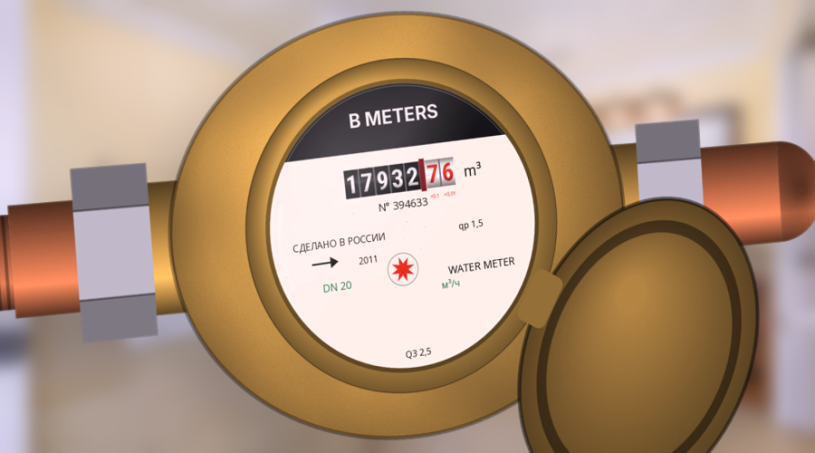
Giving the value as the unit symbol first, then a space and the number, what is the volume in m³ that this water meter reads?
m³ 17932.76
